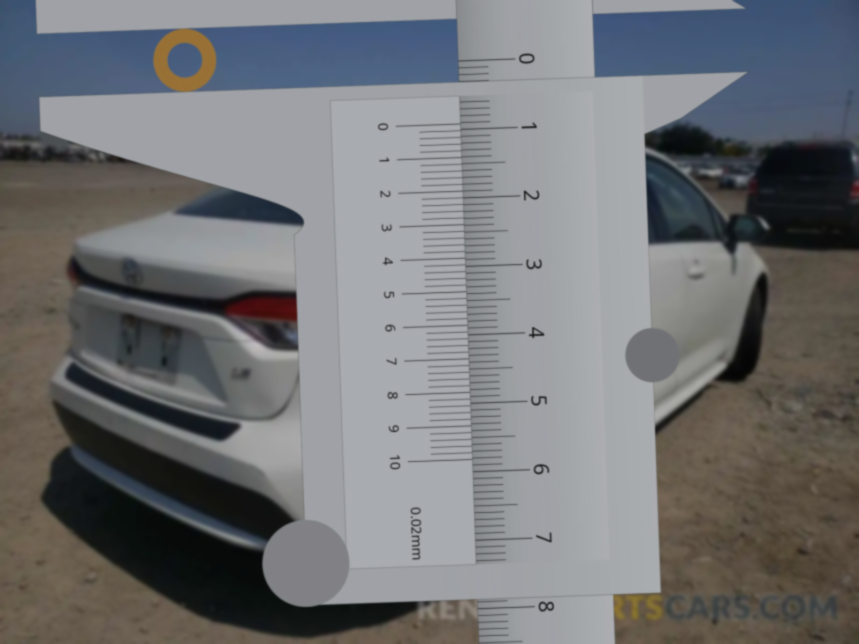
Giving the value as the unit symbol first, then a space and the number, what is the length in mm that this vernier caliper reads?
mm 9.2
